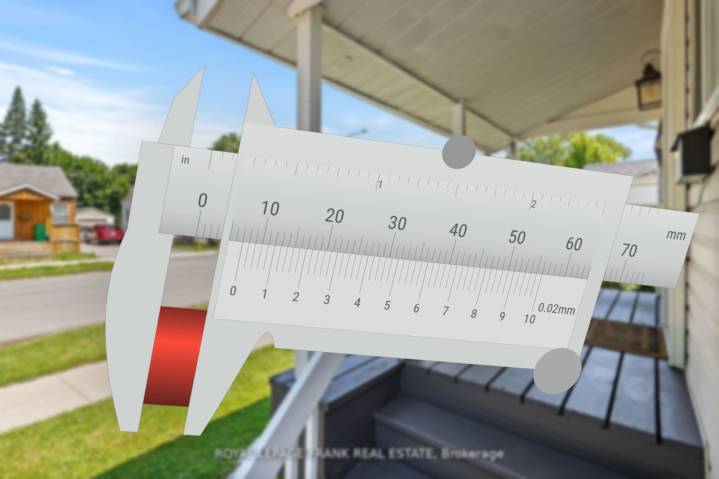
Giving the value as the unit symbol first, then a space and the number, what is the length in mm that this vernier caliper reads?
mm 7.0
